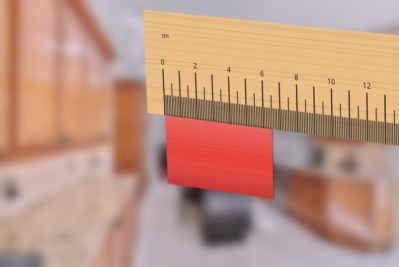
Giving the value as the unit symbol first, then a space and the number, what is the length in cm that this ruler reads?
cm 6.5
